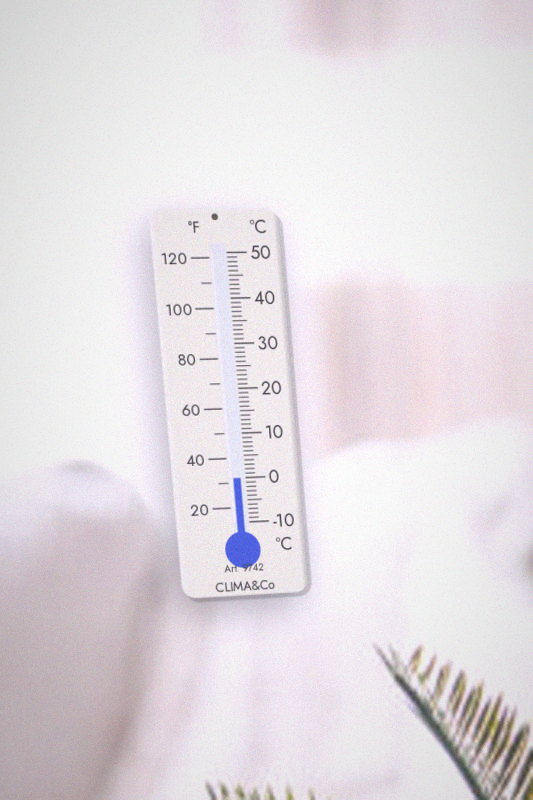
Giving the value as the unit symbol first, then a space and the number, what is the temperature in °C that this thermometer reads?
°C 0
